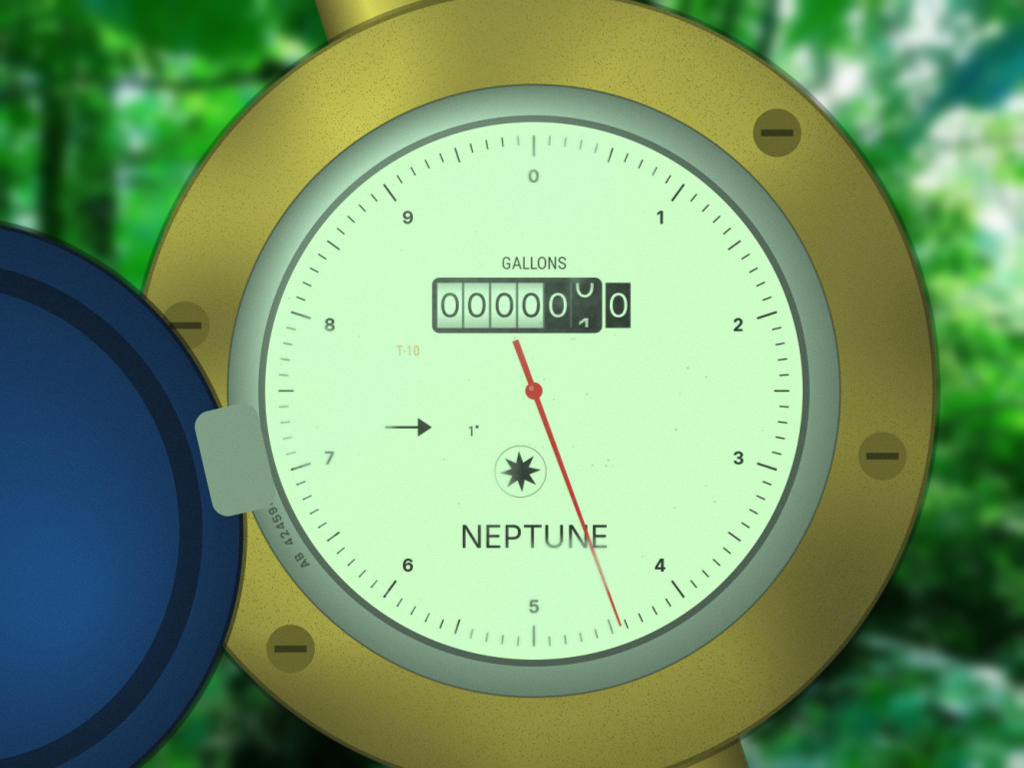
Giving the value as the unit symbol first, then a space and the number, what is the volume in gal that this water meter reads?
gal 4.4
